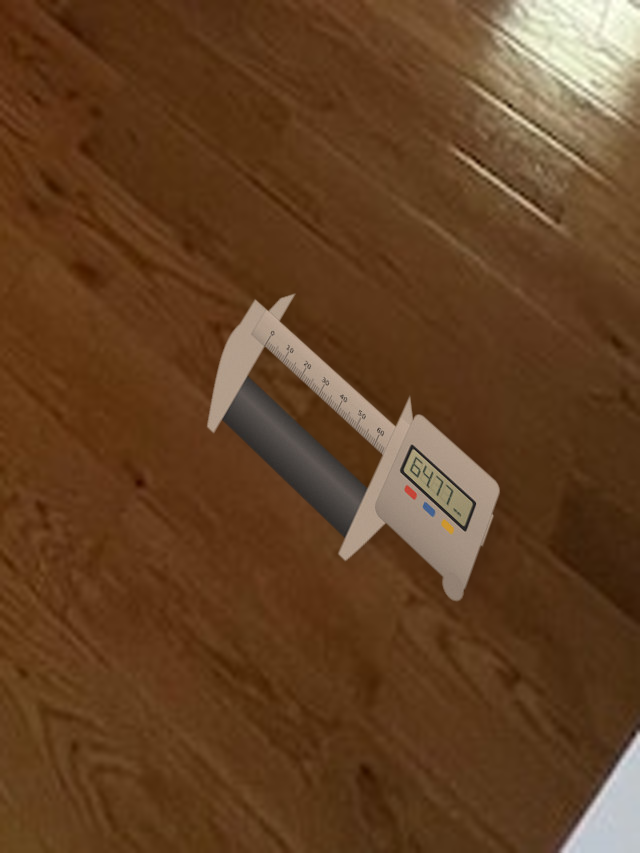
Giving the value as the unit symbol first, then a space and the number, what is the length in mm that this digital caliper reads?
mm 64.77
